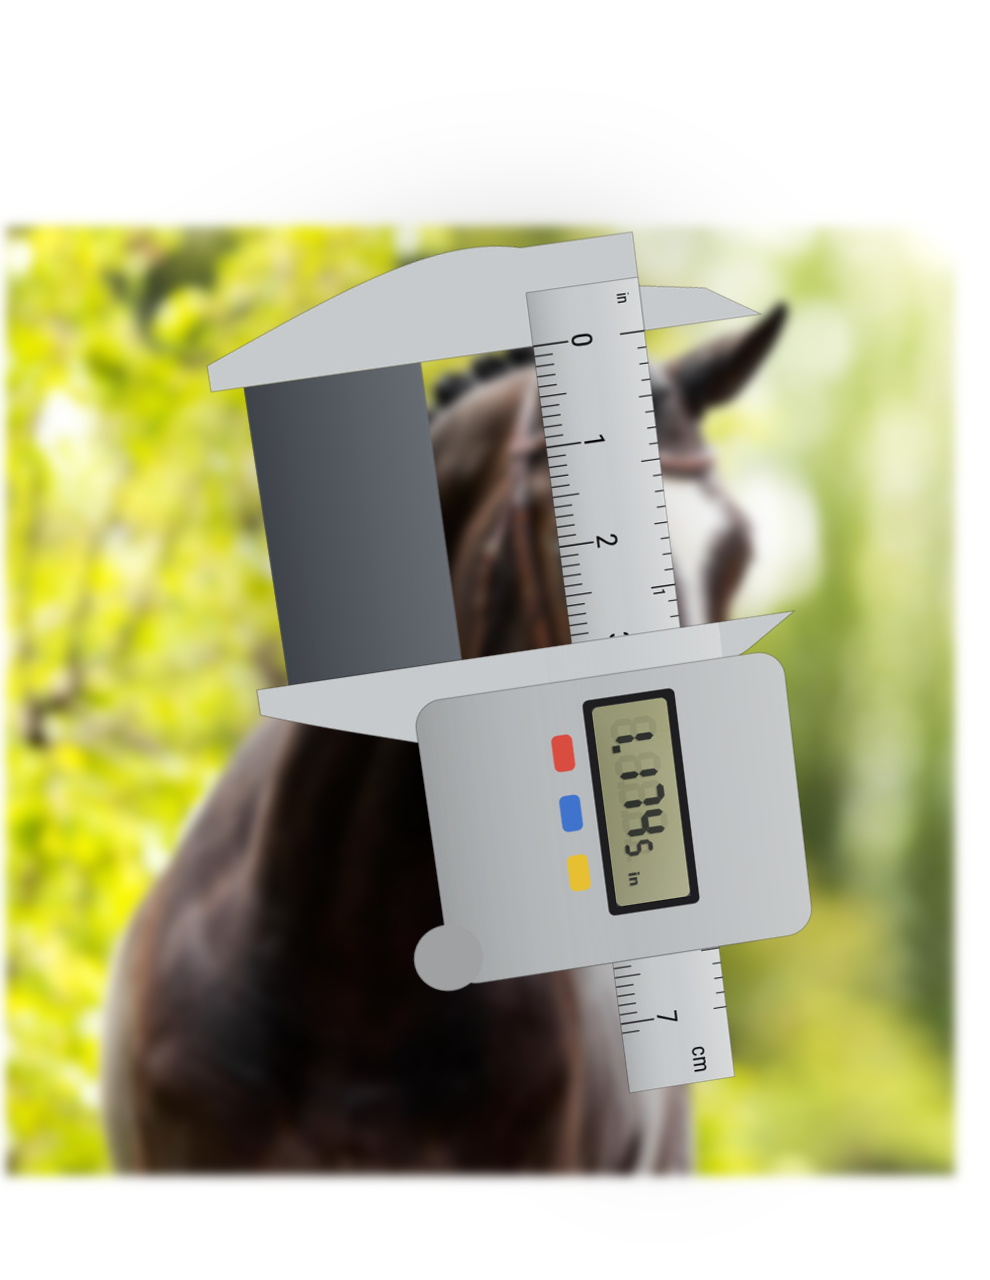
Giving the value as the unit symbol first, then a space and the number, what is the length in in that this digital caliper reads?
in 1.1745
